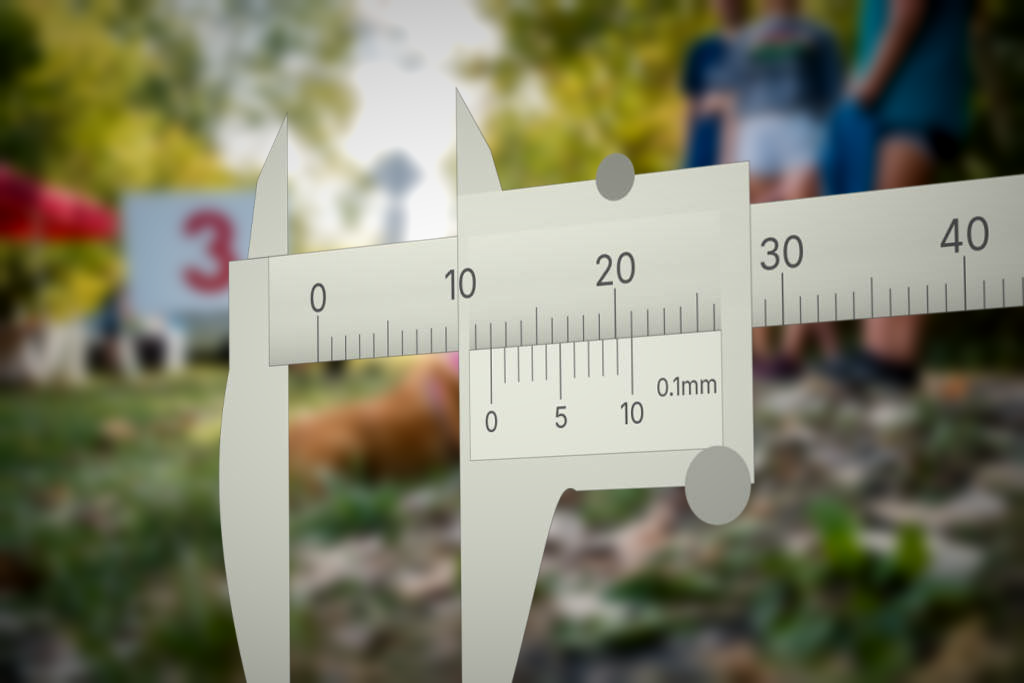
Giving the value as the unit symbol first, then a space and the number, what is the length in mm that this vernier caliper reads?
mm 12.0
